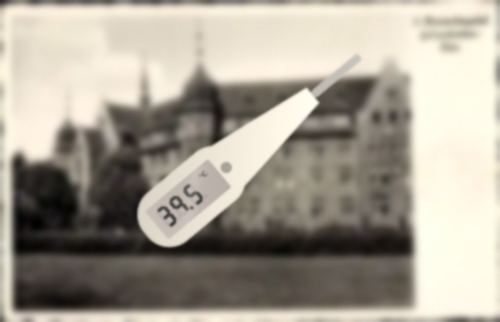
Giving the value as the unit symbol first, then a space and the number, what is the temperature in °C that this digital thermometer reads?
°C 39.5
